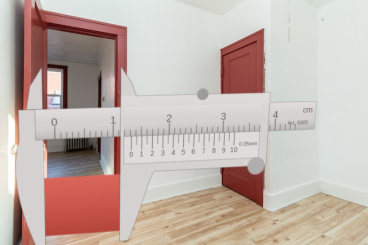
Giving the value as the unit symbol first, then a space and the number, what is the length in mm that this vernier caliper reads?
mm 13.2
